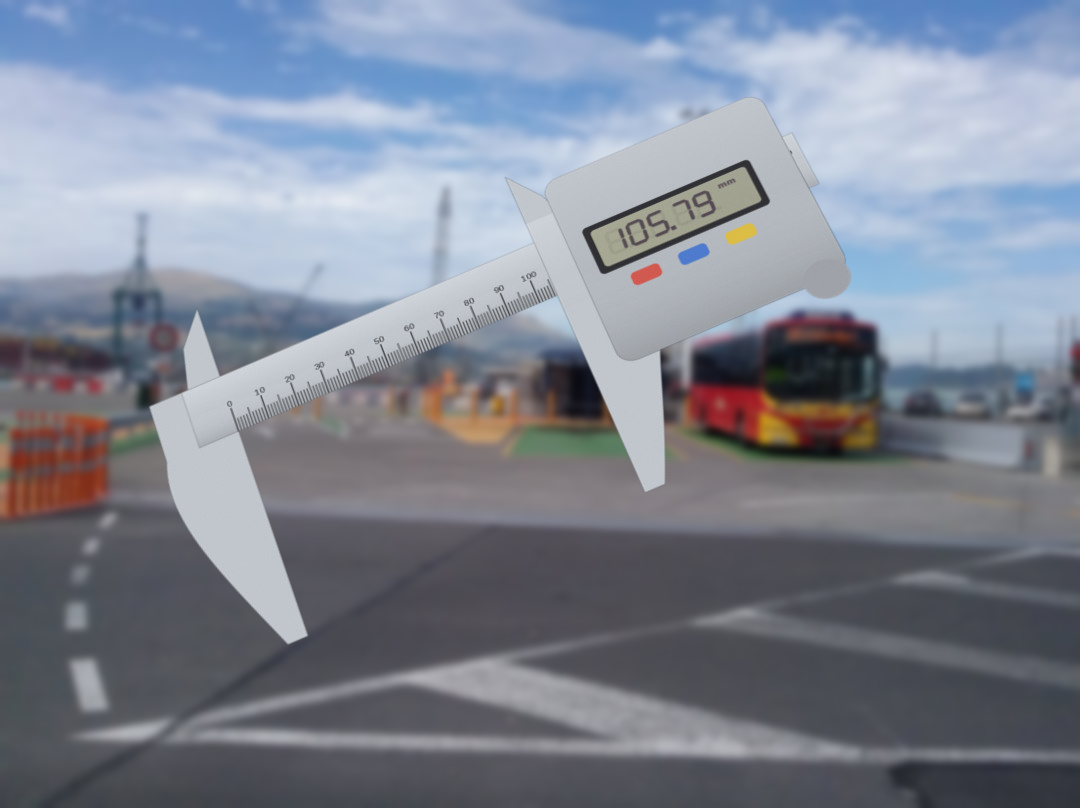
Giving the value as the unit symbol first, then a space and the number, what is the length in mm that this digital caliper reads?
mm 105.79
